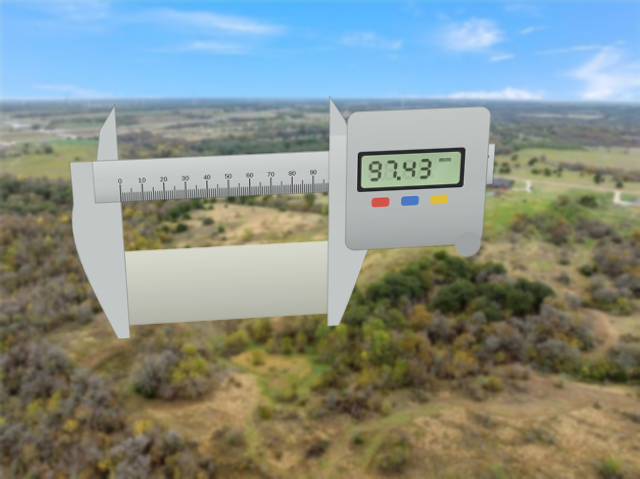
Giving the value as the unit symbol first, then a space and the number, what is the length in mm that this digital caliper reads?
mm 97.43
